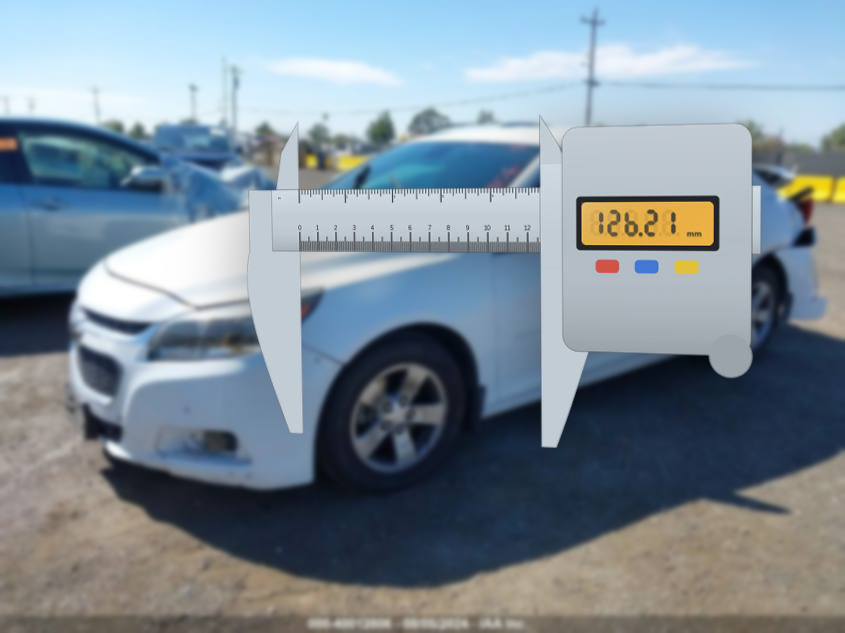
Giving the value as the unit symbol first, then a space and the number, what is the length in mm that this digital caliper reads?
mm 126.21
